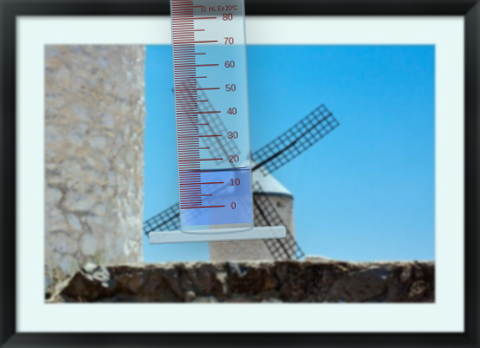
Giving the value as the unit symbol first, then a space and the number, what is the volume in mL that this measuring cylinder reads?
mL 15
